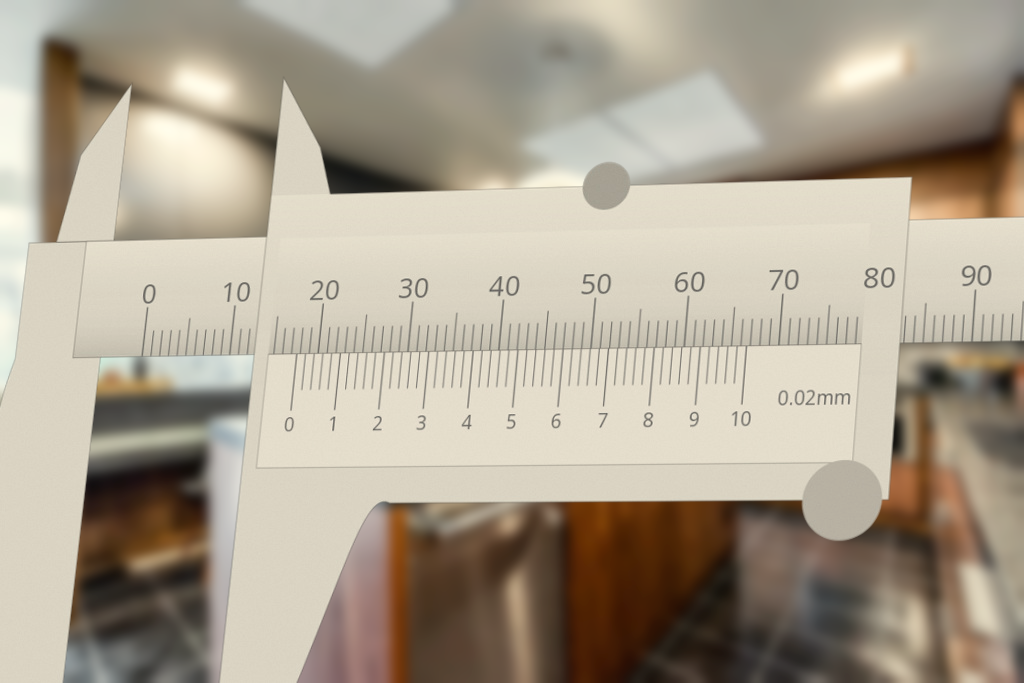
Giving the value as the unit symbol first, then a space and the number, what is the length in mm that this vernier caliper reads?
mm 17.6
